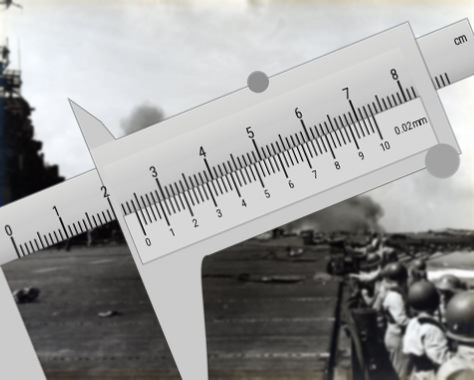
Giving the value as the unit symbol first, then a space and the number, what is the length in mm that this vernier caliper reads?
mm 24.0
